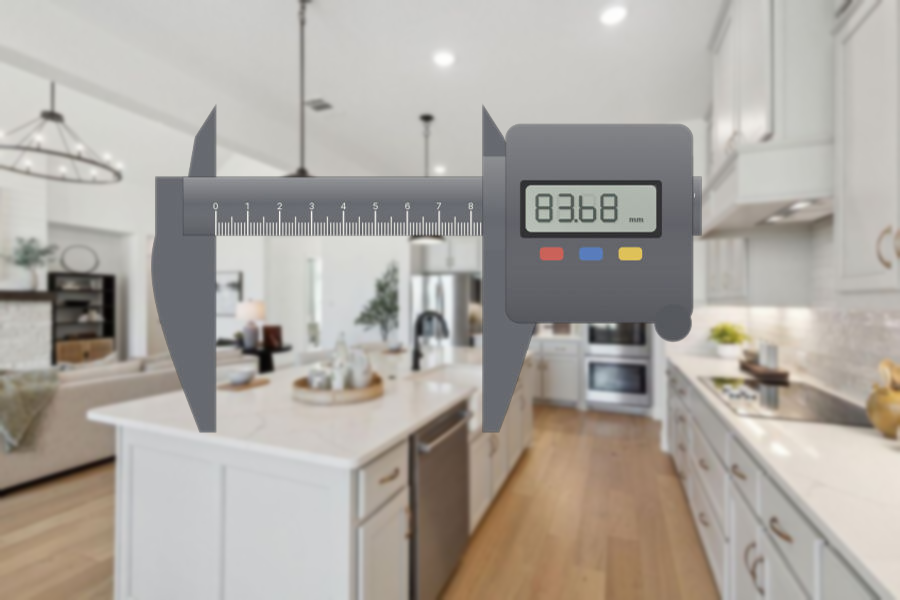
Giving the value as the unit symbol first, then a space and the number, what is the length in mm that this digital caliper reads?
mm 83.68
